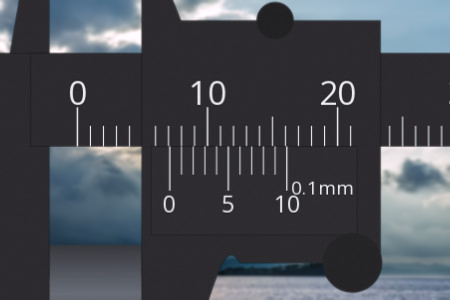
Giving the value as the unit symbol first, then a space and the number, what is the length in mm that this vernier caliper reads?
mm 7.1
